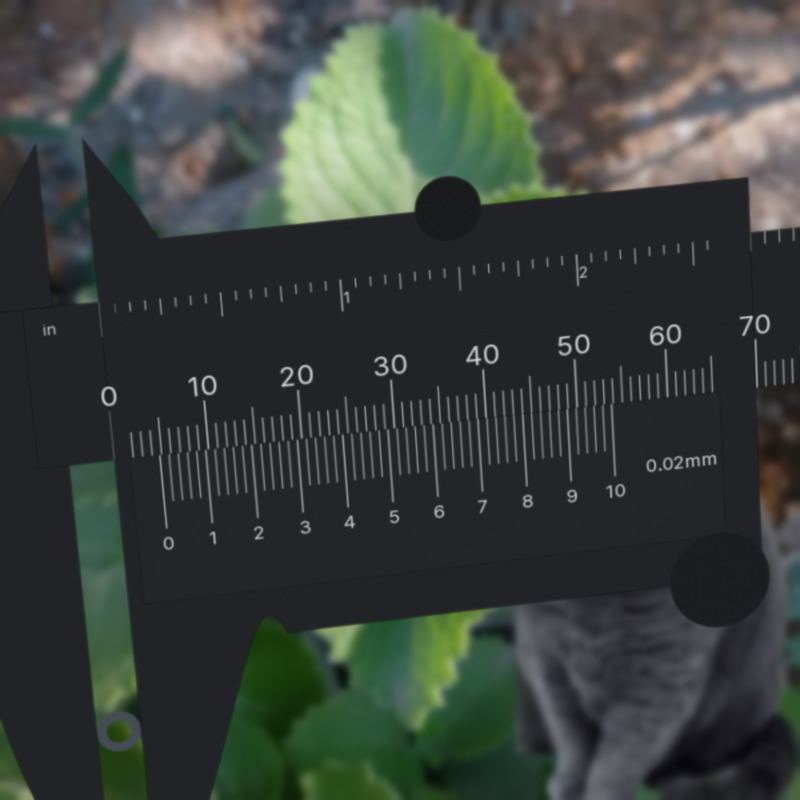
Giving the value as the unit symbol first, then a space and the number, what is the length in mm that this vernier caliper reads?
mm 4.8
